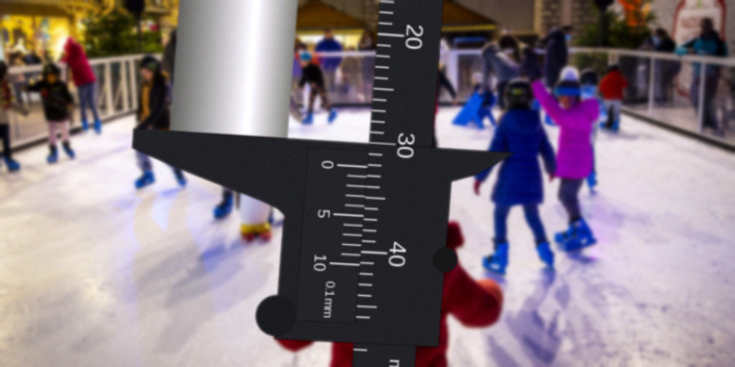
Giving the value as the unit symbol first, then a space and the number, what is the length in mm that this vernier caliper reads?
mm 32.2
